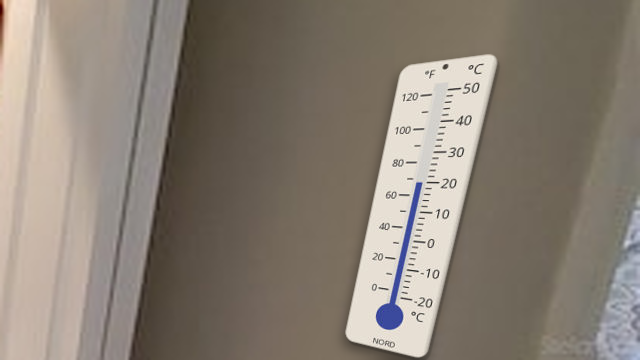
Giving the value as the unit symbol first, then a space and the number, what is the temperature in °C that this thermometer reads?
°C 20
